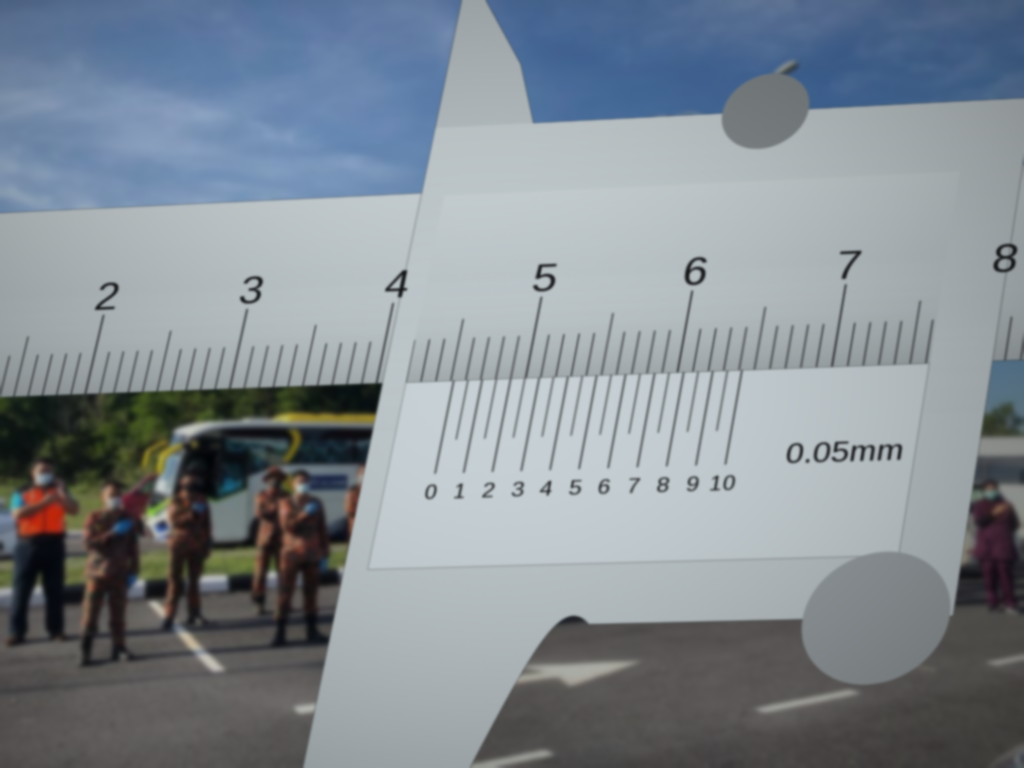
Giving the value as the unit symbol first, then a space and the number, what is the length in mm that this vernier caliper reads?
mm 45.2
